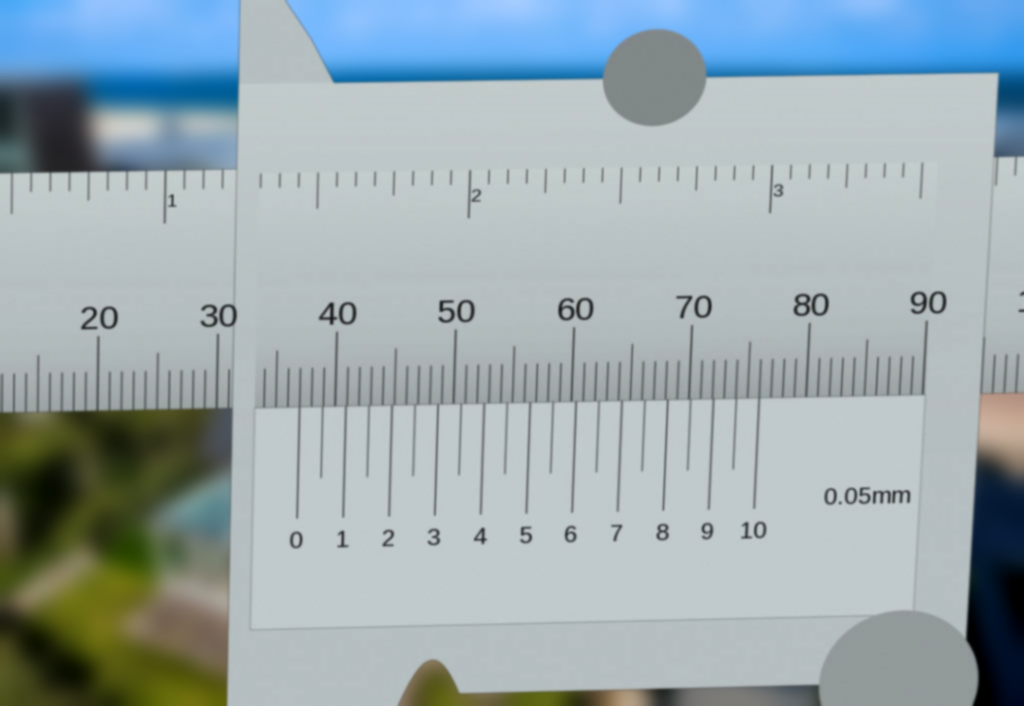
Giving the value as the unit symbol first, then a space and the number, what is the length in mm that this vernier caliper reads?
mm 37.0
